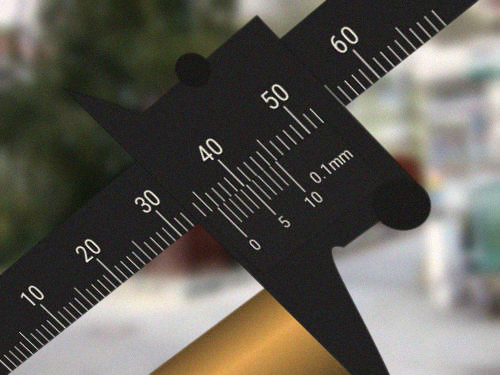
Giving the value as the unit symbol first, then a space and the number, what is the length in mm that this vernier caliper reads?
mm 35.8
